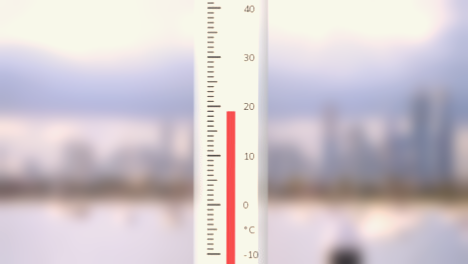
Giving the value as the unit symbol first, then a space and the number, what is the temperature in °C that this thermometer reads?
°C 19
